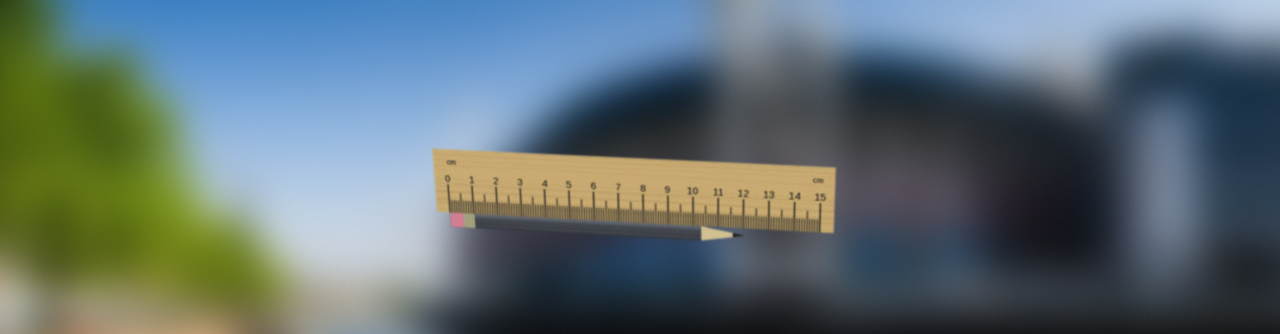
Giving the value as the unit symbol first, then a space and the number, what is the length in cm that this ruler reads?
cm 12
